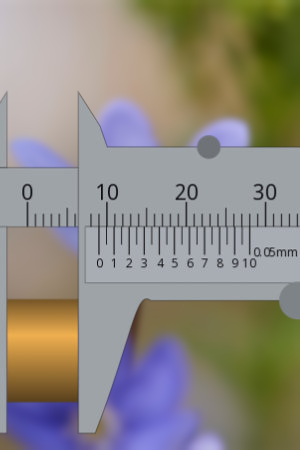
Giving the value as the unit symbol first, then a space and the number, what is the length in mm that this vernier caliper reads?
mm 9.0
